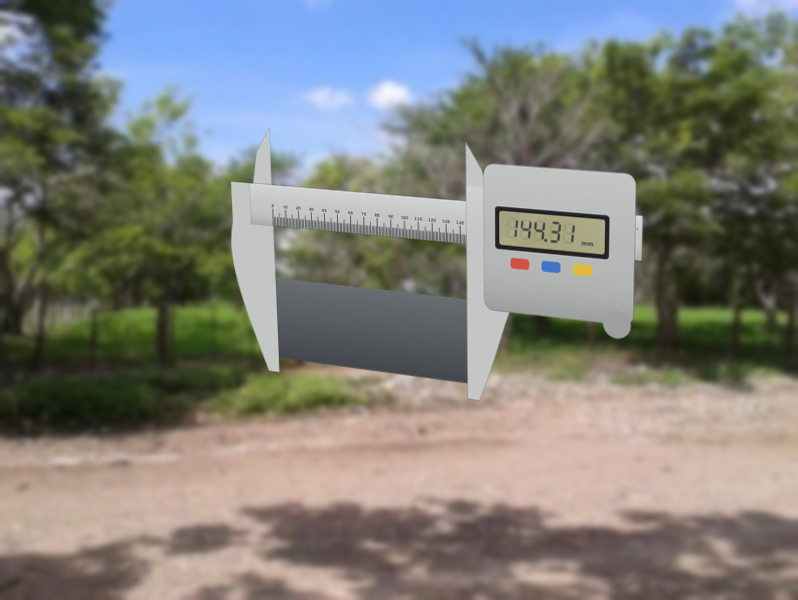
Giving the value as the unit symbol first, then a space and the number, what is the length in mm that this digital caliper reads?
mm 144.31
